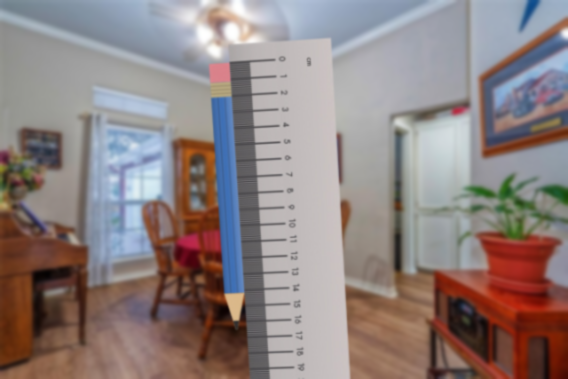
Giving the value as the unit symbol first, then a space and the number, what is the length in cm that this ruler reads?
cm 16.5
